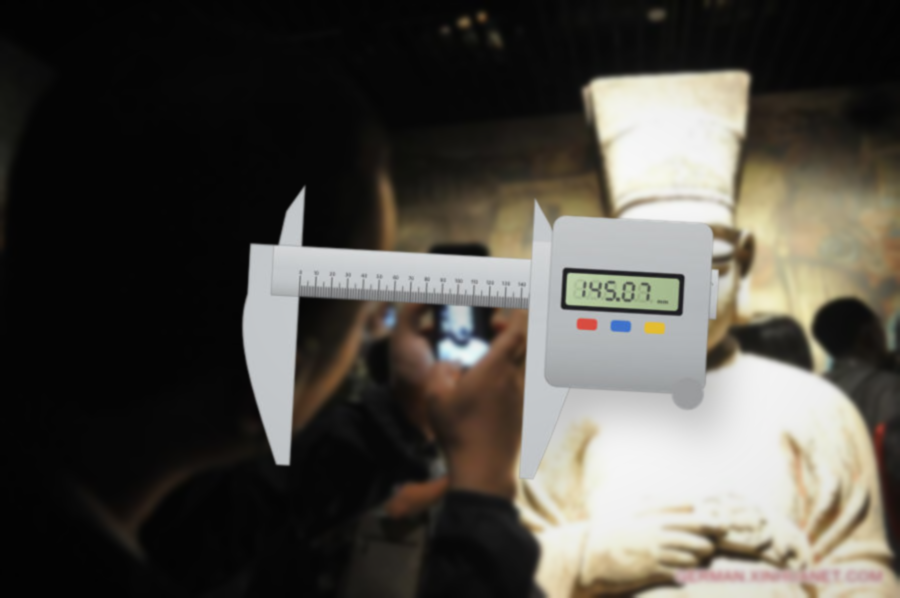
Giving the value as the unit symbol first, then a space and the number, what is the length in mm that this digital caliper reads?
mm 145.07
